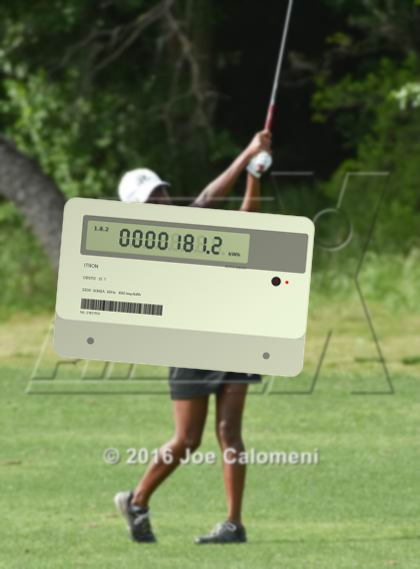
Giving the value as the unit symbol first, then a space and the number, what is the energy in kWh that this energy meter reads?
kWh 181.2
